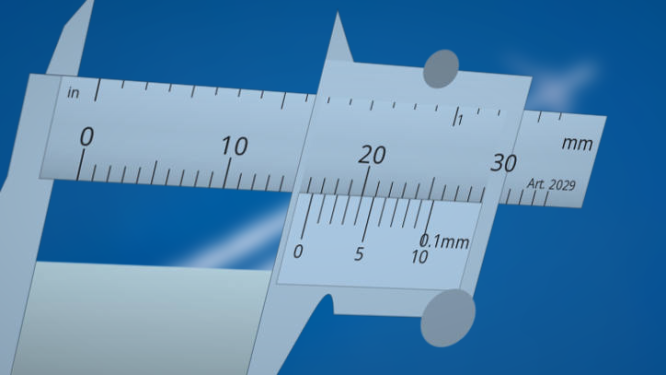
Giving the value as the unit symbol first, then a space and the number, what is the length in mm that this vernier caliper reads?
mm 16.4
